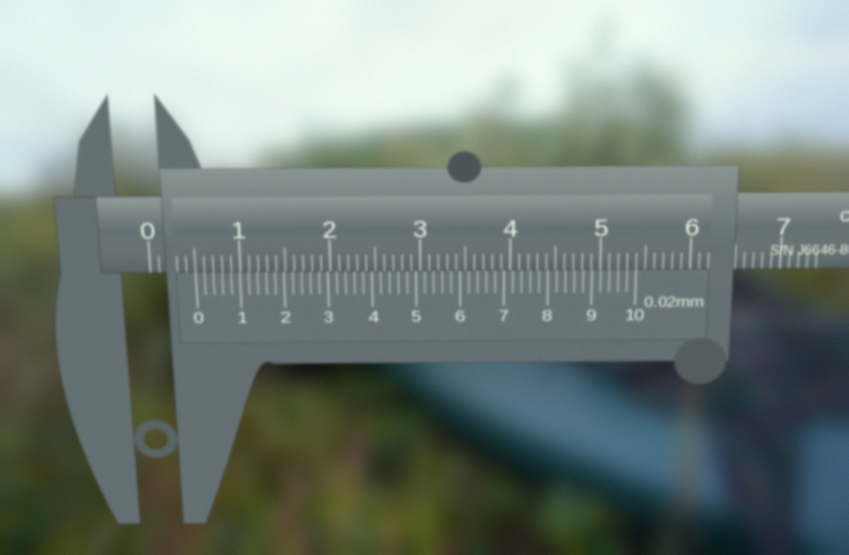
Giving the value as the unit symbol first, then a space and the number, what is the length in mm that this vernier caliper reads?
mm 5.0
